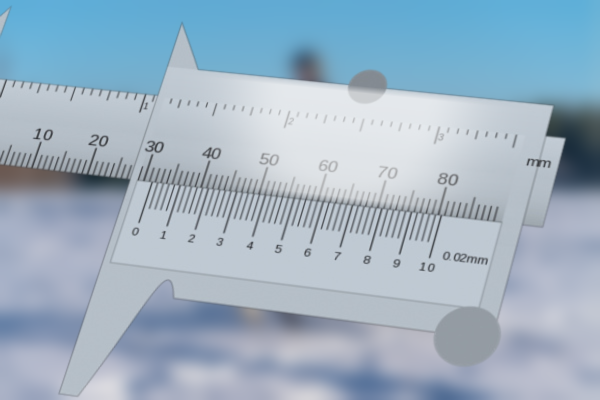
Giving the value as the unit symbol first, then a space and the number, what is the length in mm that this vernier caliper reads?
mm 31.5
